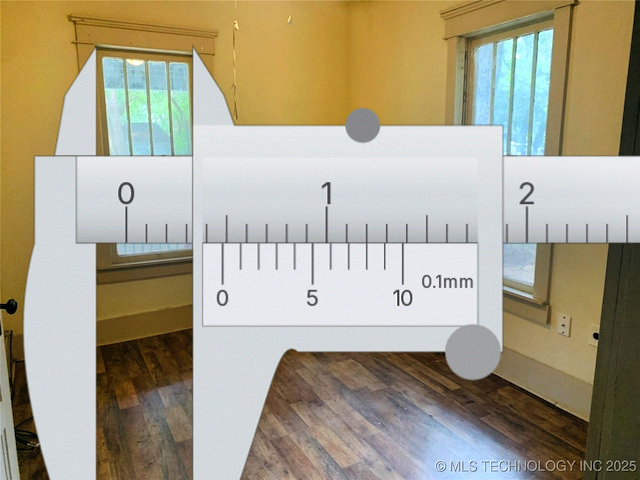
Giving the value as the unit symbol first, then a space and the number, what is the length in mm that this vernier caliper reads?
mm 4.8
